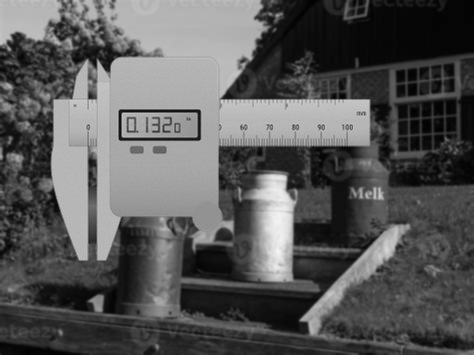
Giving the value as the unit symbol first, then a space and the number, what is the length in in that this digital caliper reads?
in 0.1320
